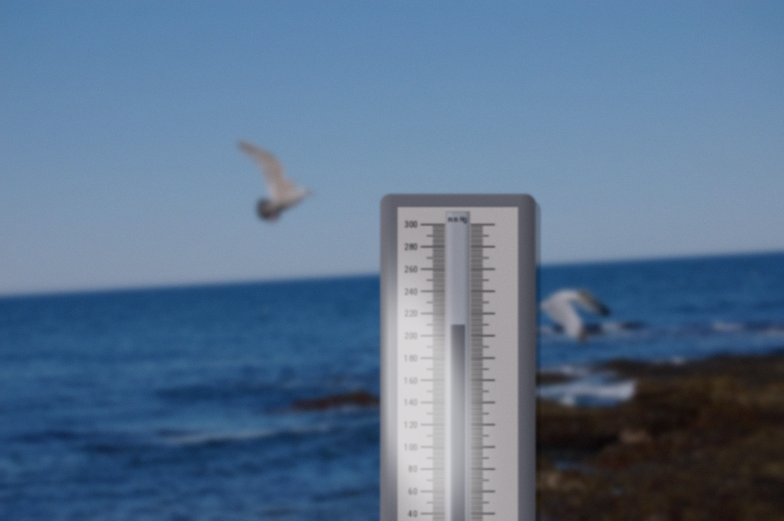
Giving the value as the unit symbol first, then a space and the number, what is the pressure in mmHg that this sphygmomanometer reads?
mmHg 210
